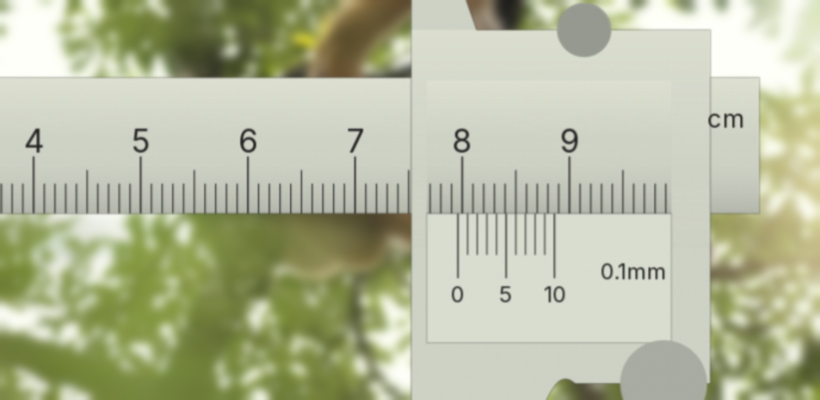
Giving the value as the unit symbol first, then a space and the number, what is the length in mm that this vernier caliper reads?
mm 79.6
